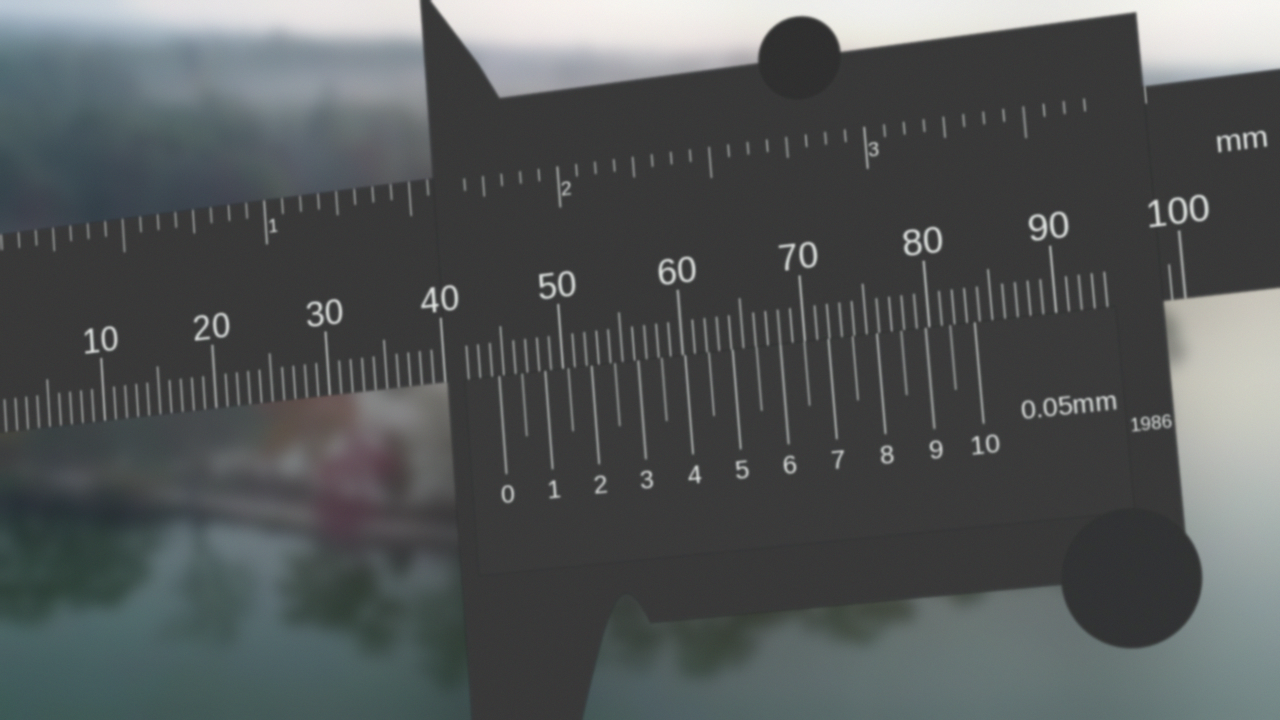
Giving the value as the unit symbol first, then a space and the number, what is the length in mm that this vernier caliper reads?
mm 44.6
